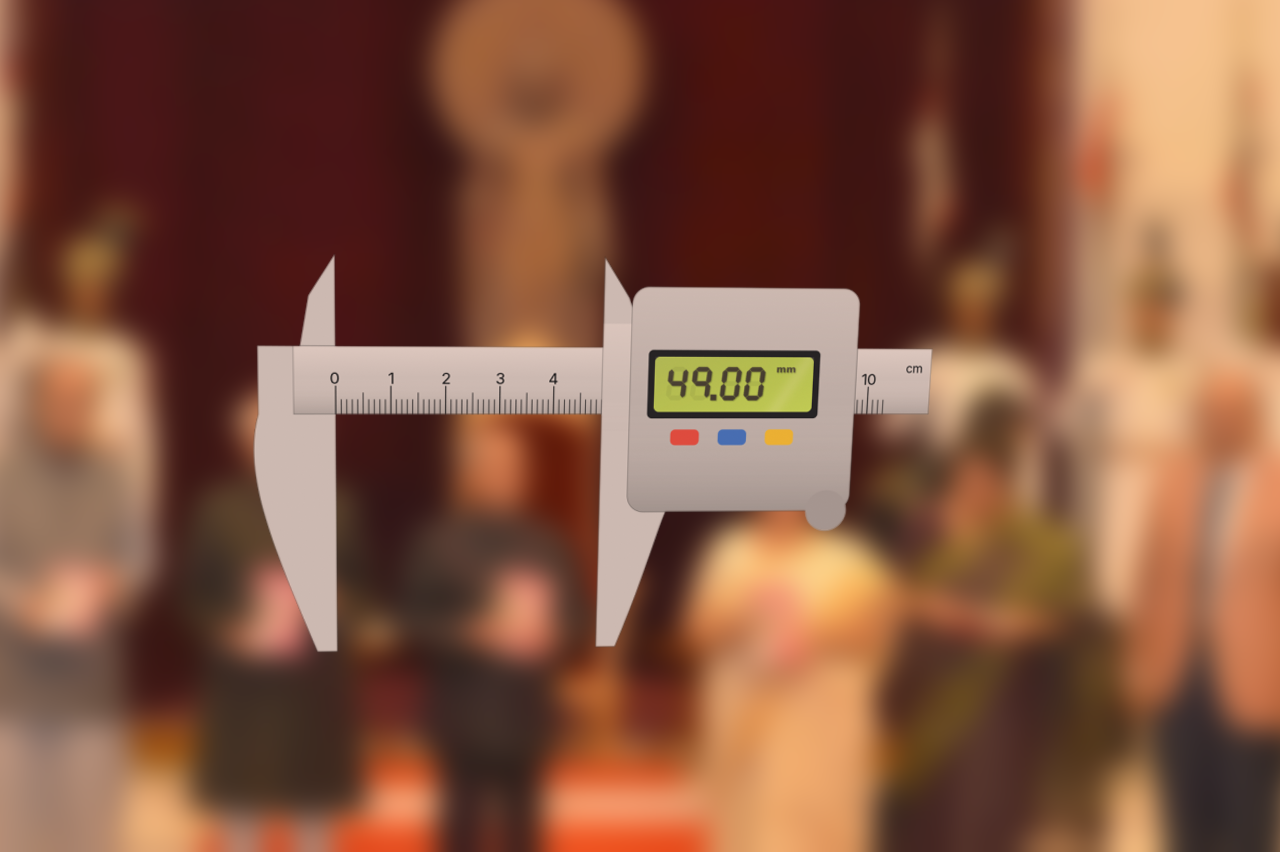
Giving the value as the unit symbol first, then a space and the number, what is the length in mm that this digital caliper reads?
mm 49.00
